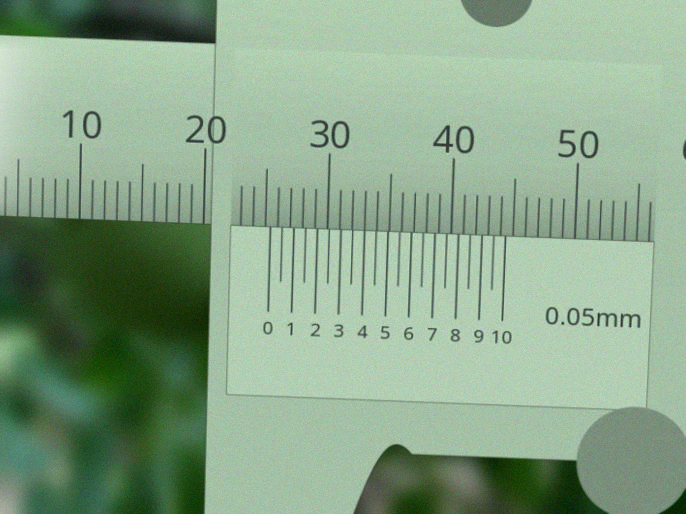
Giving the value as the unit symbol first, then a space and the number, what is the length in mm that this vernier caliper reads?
mm 25.4
